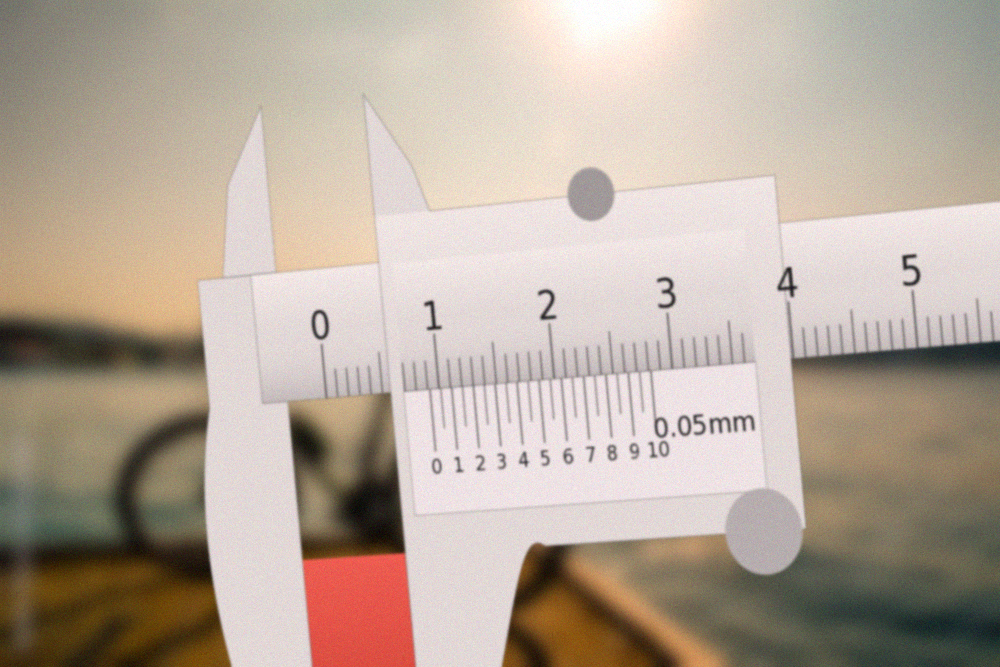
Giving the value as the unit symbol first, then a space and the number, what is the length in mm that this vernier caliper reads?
mm 9.2
